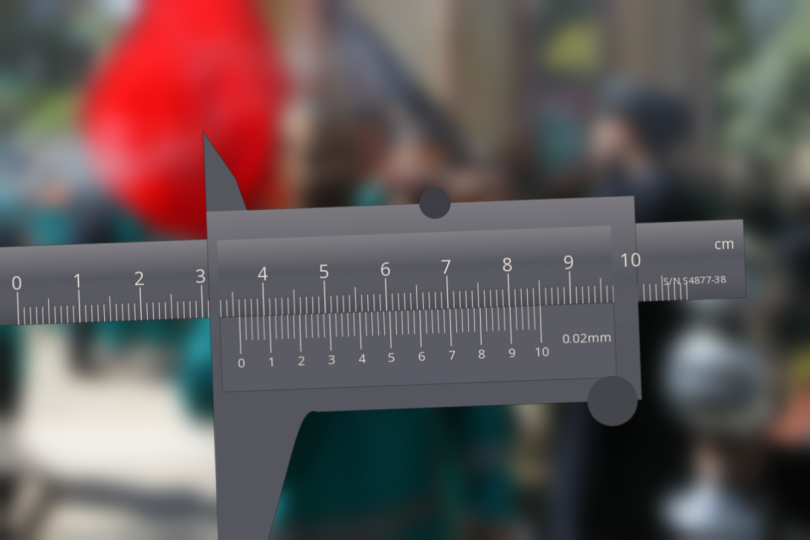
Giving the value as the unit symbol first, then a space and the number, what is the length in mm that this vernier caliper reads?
mm 36.0
